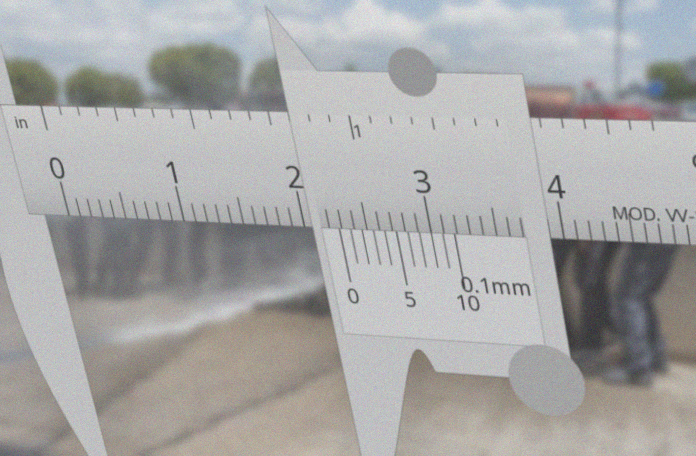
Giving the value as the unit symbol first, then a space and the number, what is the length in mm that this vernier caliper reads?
mm 22.8
